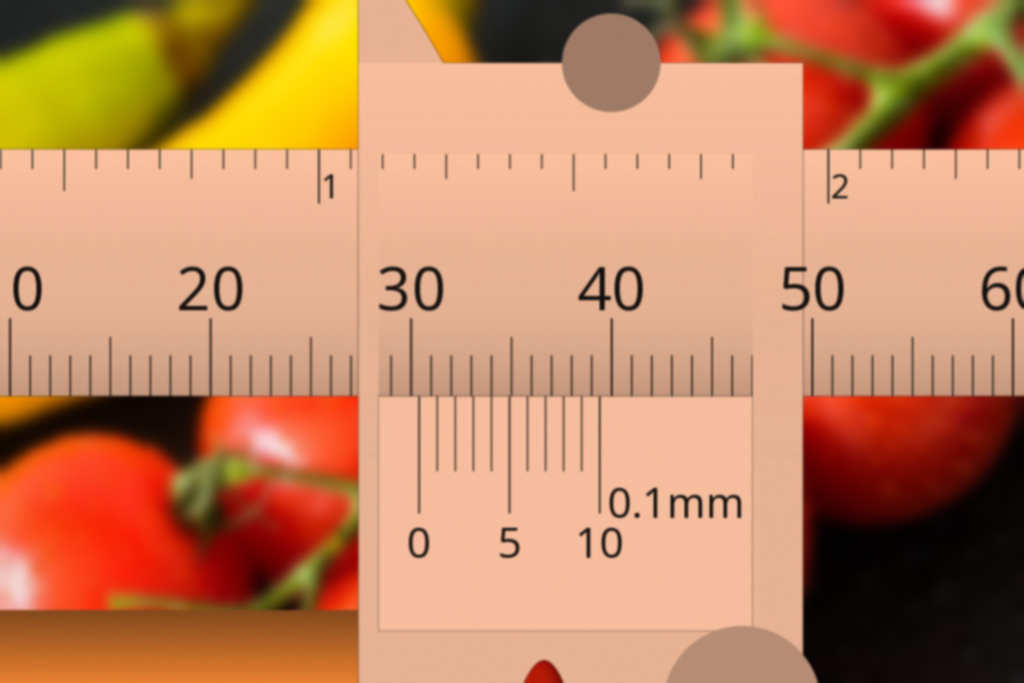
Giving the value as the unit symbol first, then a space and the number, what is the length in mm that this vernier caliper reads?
mm 30.4
